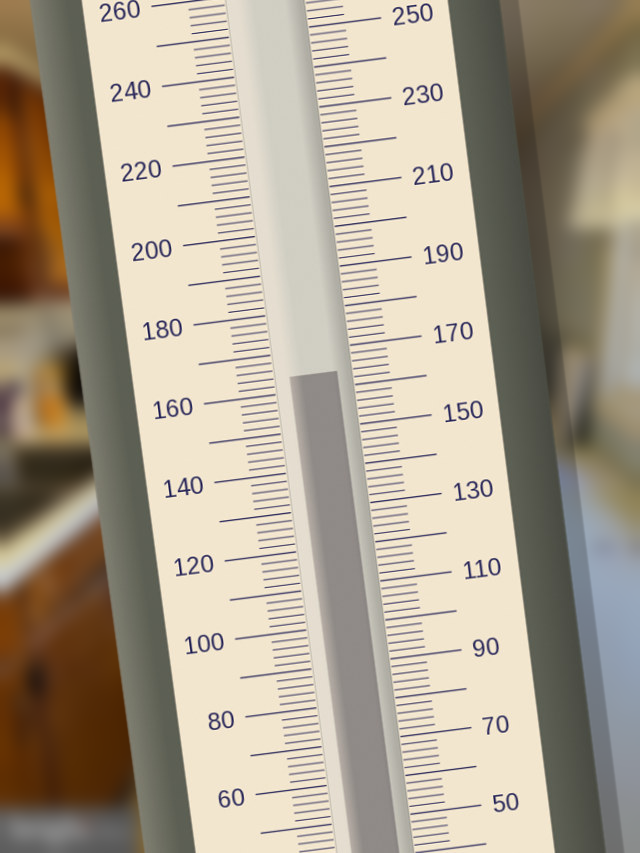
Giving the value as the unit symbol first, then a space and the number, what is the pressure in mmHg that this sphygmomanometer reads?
mmHg 164
